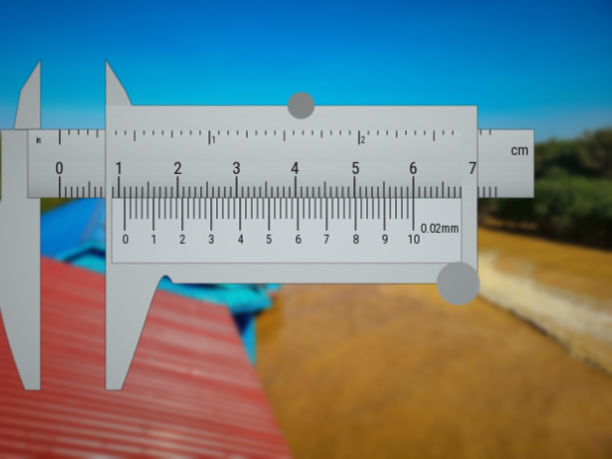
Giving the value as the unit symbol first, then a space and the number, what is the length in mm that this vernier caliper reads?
mm 11.0
